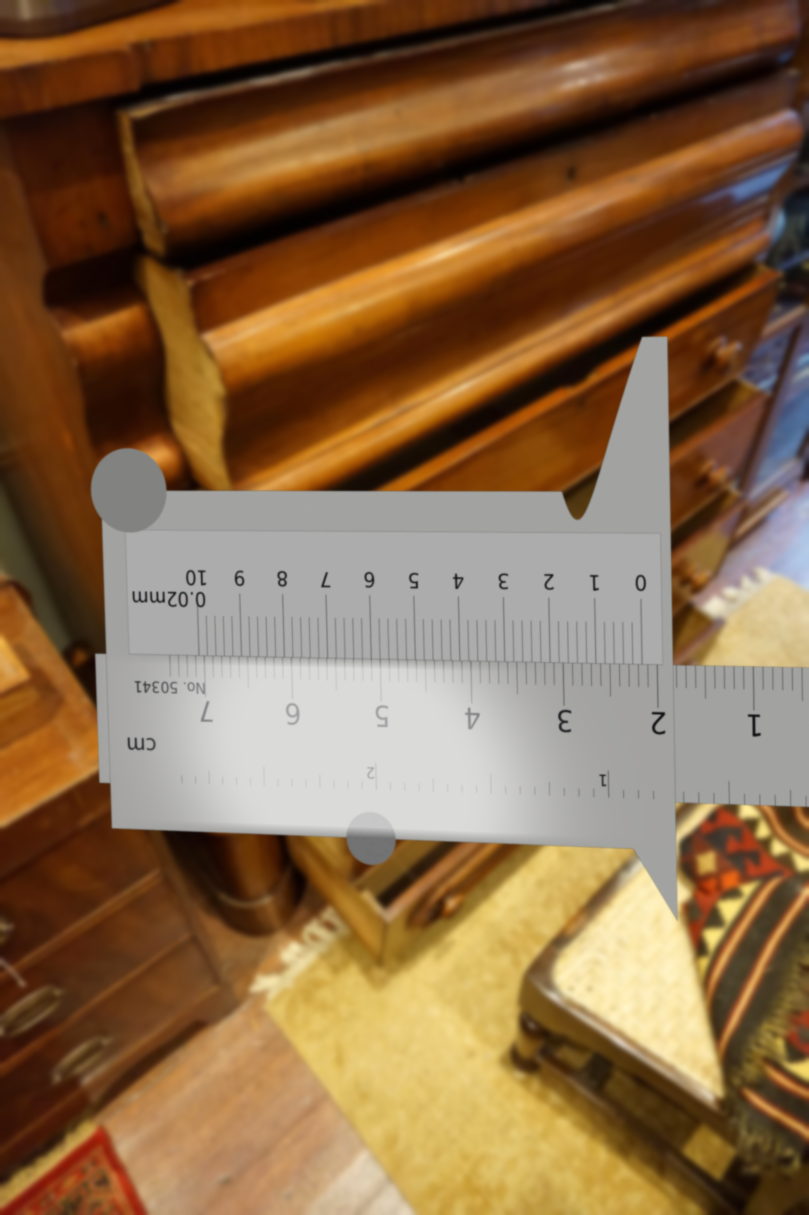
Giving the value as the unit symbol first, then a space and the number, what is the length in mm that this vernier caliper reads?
mm 21.6
